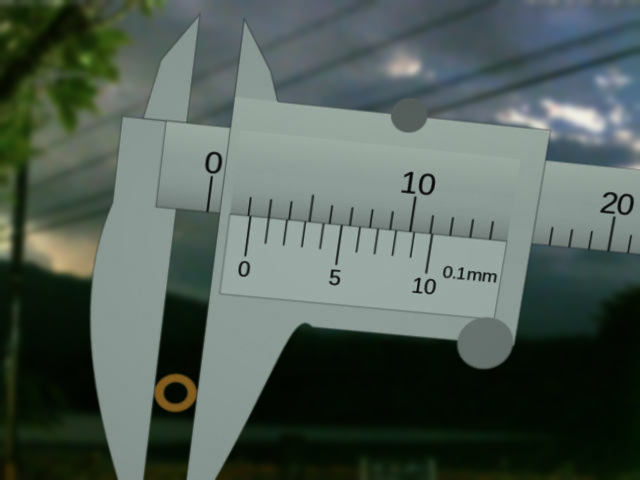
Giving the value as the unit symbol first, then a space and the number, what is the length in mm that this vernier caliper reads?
mm 2.1
